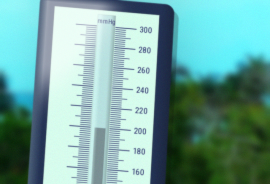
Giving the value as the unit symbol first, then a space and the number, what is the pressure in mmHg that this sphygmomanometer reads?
mmHg 200
